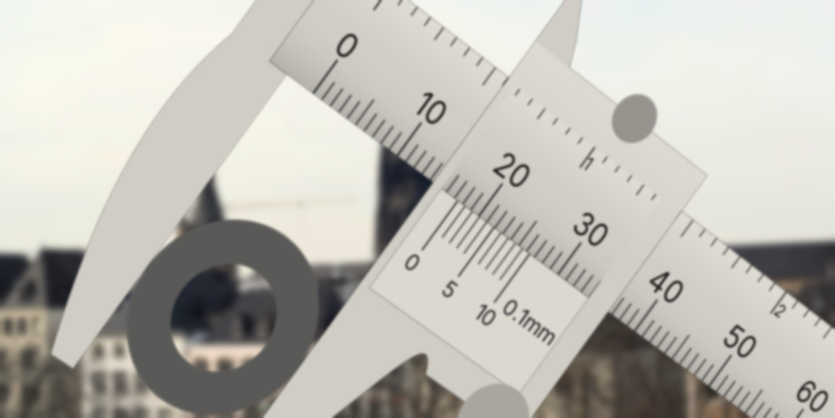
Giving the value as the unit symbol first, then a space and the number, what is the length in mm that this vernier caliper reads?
mm 17.4
